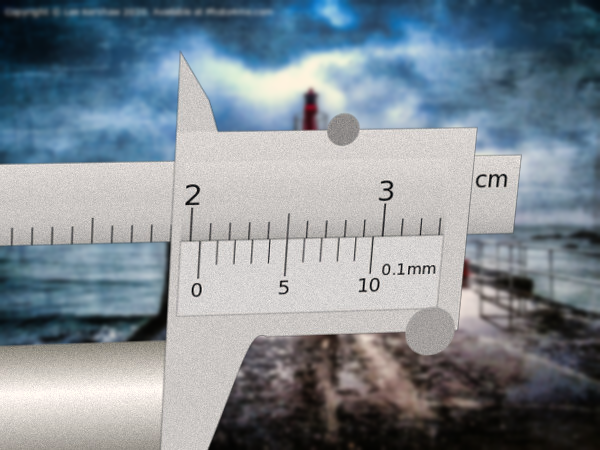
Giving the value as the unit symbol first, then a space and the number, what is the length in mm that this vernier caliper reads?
mm 20.5
